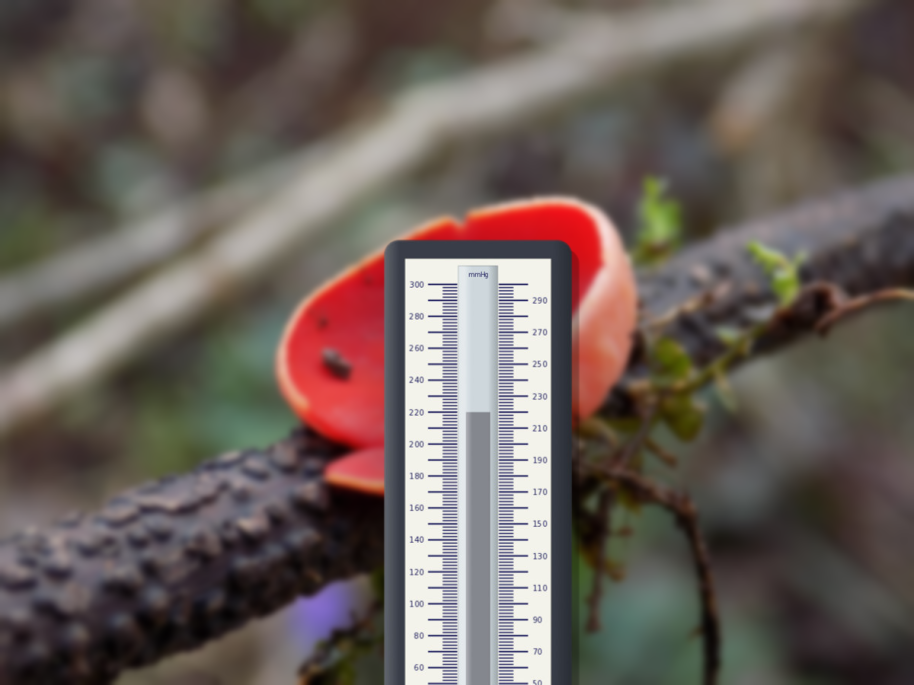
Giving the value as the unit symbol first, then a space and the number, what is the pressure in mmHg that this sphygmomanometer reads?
mmHg 220
